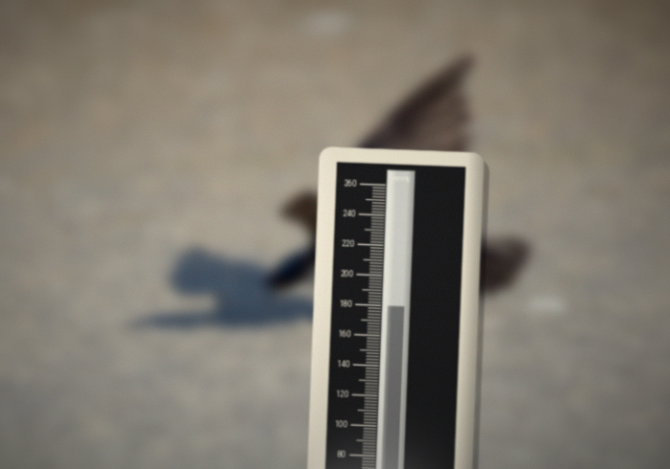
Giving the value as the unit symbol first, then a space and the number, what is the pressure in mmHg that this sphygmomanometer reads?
mmHg 180
